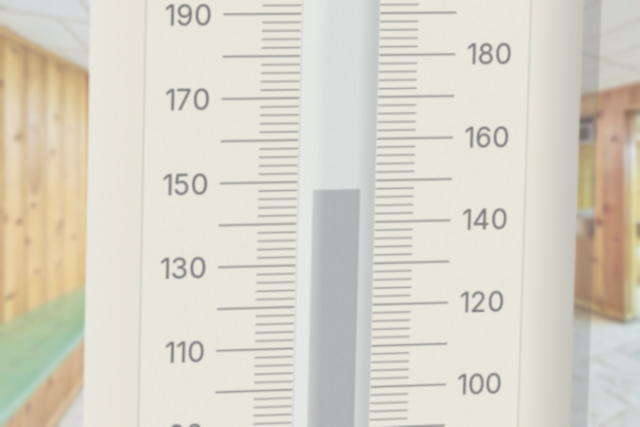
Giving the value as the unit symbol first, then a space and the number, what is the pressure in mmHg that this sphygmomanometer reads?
mmHg 148
